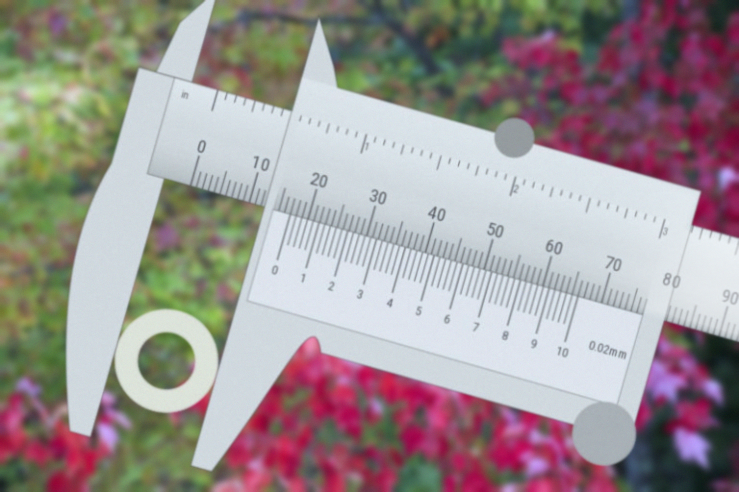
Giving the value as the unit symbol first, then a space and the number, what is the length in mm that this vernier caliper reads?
mm 17.0
